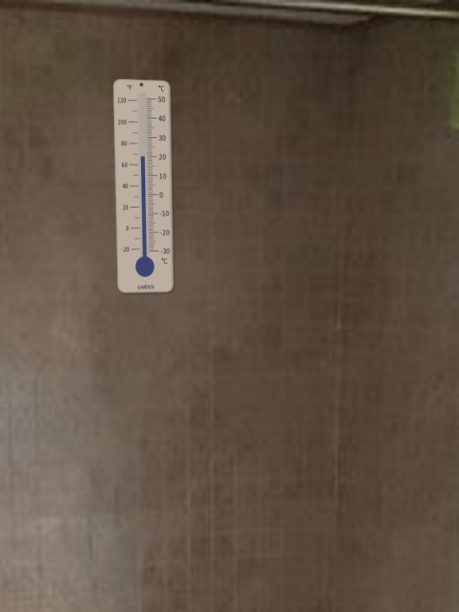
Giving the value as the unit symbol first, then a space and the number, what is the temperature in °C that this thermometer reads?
°C 20
